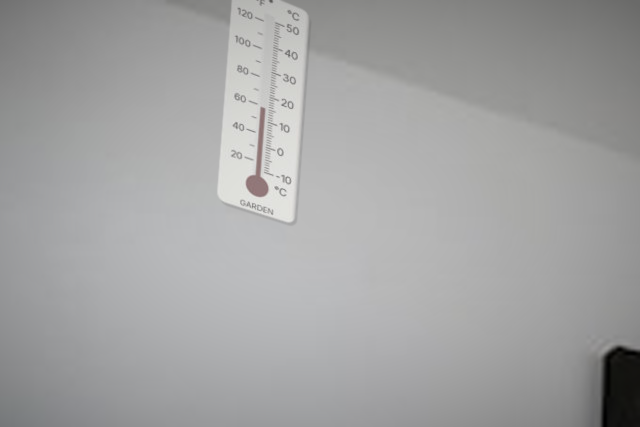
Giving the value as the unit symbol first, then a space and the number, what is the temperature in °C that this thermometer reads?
°C 15
